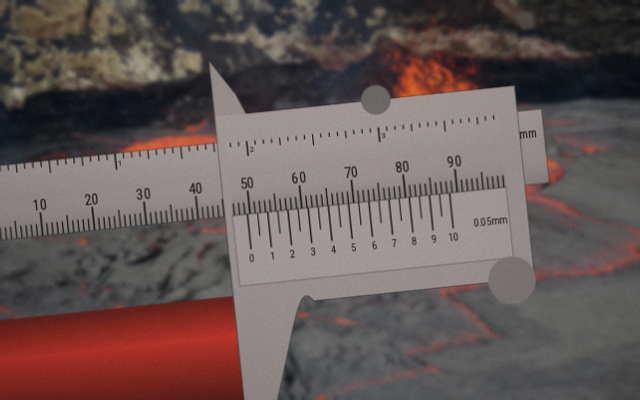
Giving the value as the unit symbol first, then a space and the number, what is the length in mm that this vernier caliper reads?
mm 49.5
